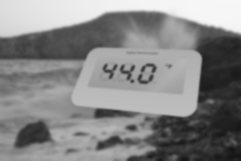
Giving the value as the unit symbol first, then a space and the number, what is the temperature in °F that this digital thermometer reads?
°F 44.0
